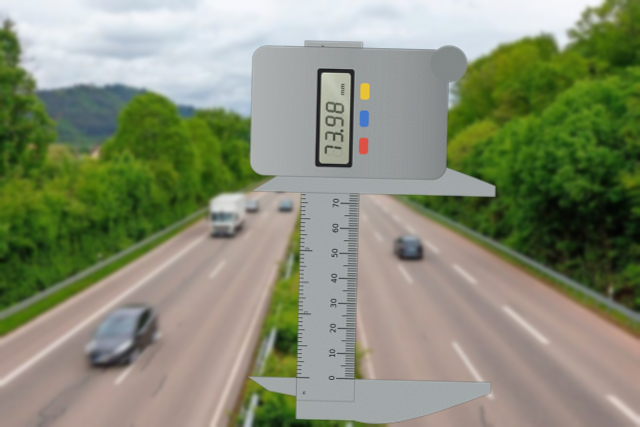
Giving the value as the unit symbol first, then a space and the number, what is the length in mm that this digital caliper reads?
mm 73.98
